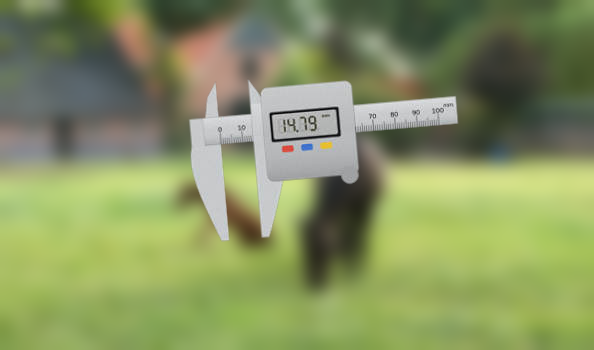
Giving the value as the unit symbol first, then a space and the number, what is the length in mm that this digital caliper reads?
mm 14.79
